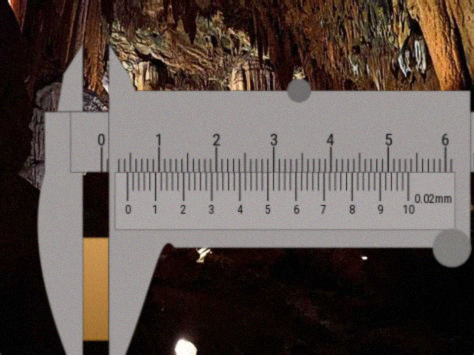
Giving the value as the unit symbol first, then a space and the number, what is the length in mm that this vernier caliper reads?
mm 4.5
